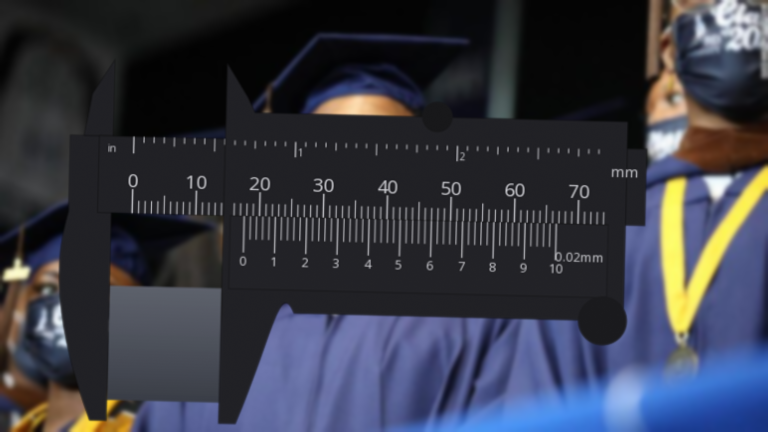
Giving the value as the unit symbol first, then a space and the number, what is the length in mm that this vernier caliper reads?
mm 17.6
